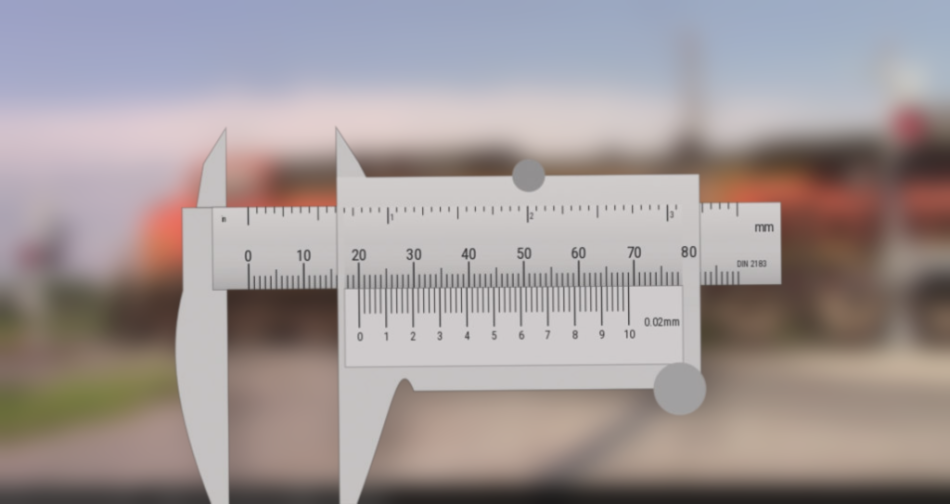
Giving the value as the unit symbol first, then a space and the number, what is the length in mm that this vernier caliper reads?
mm 20.0
